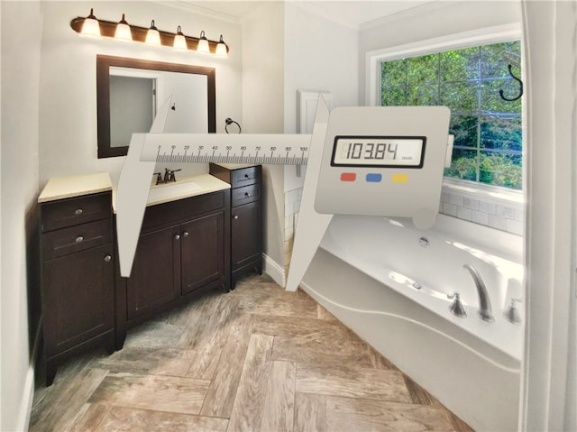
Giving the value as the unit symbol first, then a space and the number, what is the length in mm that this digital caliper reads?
mm 103.84
